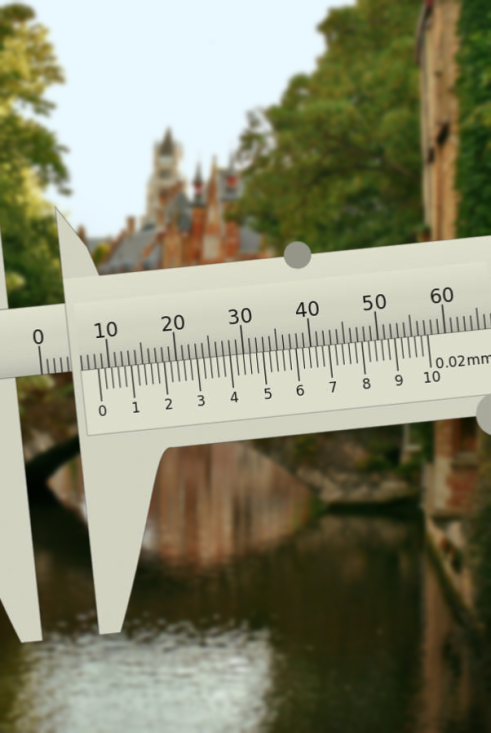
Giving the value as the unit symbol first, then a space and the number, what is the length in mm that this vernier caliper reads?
mm 8.4
